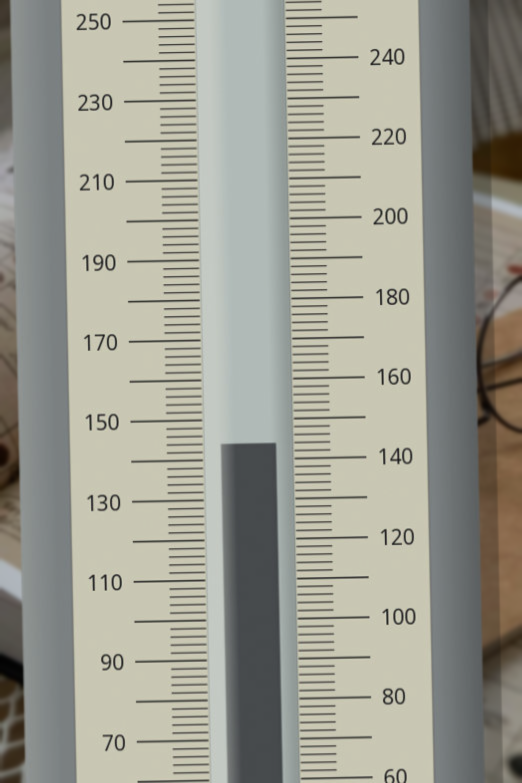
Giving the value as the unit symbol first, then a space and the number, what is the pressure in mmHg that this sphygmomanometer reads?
mmHg 144
